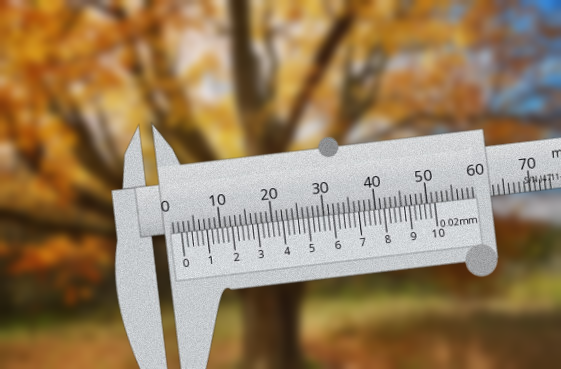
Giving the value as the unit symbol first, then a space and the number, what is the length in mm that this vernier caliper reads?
mm 2.5
